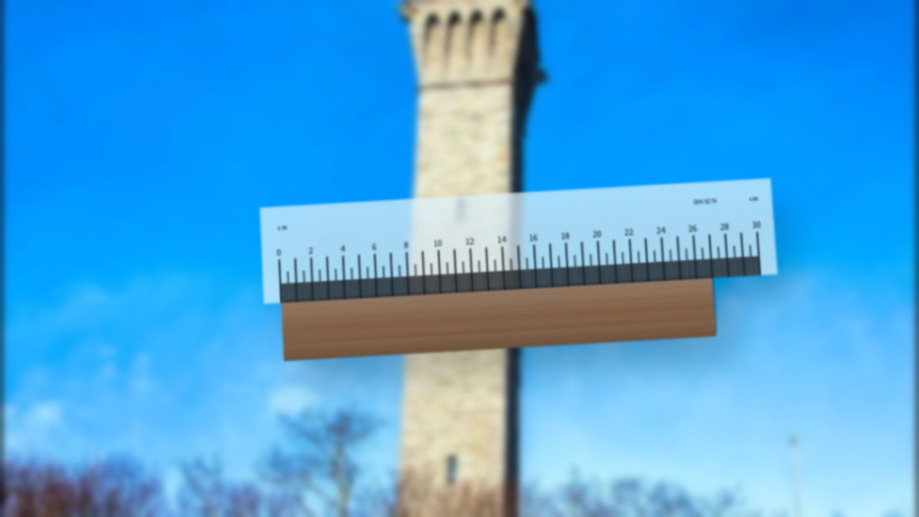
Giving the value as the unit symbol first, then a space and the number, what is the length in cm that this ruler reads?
cm 27
